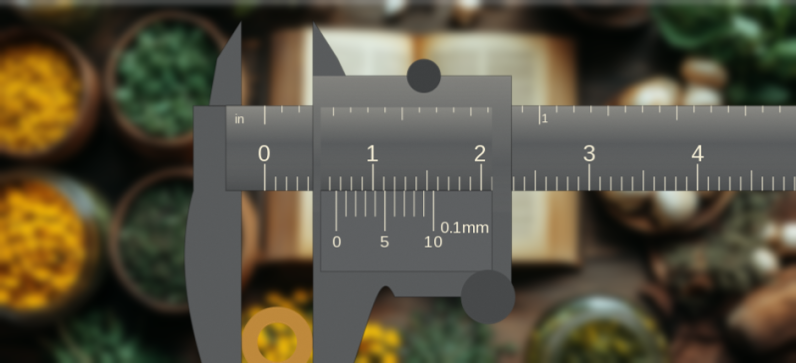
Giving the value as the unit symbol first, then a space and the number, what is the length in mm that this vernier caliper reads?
mm 6.6
